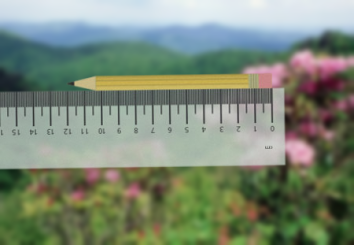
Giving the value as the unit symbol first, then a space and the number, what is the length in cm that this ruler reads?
cm 12
